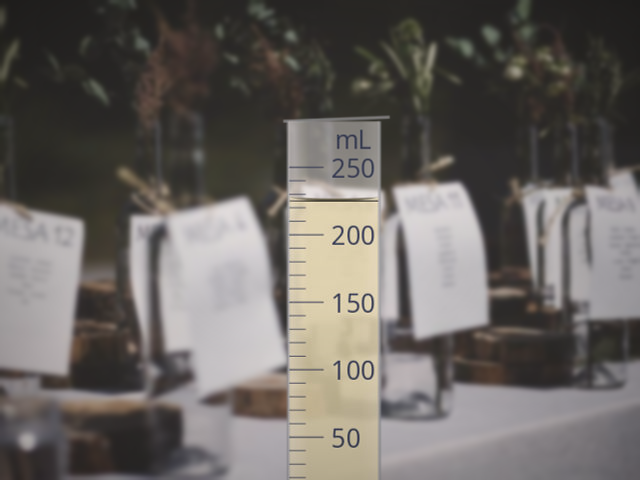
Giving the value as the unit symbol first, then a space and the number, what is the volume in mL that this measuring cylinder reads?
mL 225
